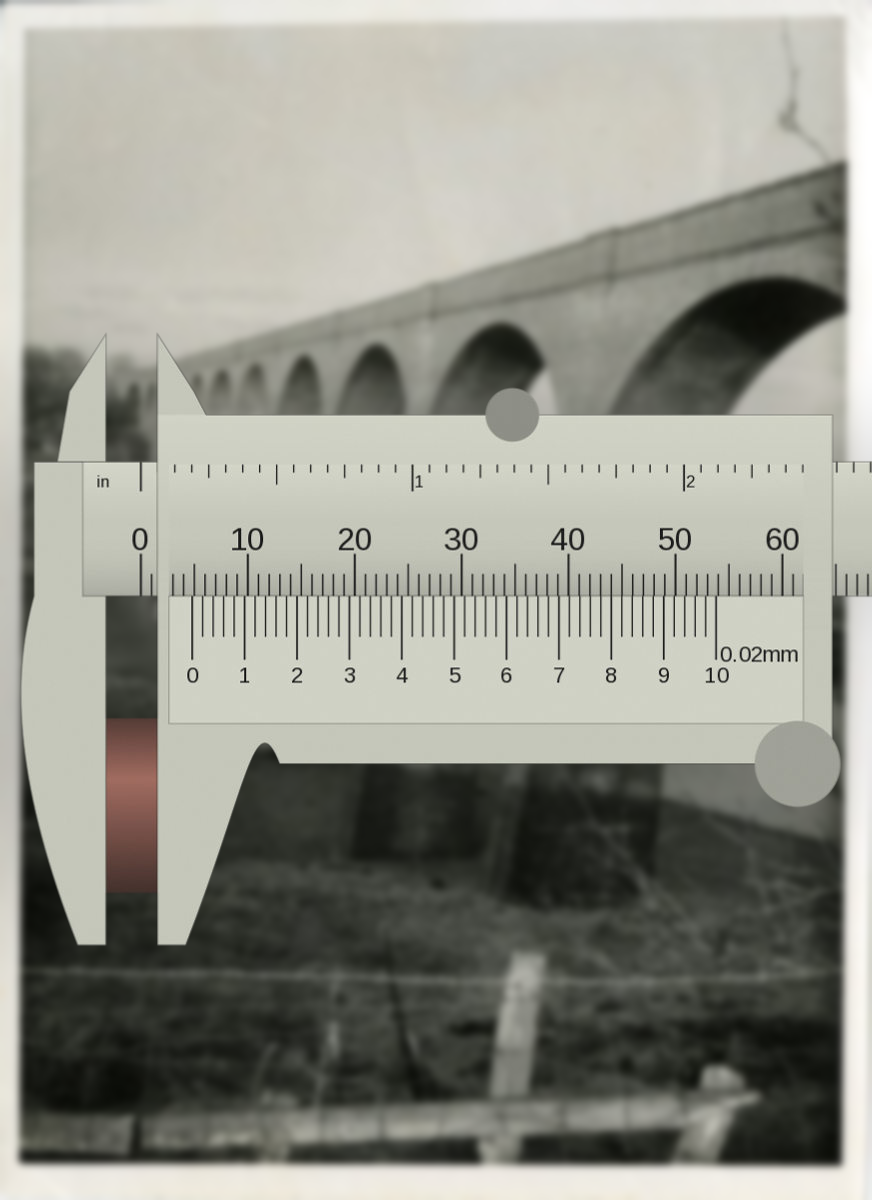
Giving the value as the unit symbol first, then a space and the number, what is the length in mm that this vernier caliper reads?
mm 4.8
